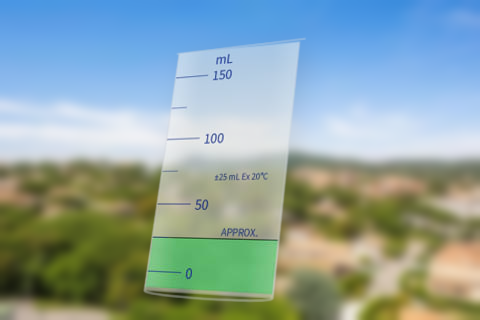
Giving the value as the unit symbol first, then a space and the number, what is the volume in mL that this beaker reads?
mL 25
